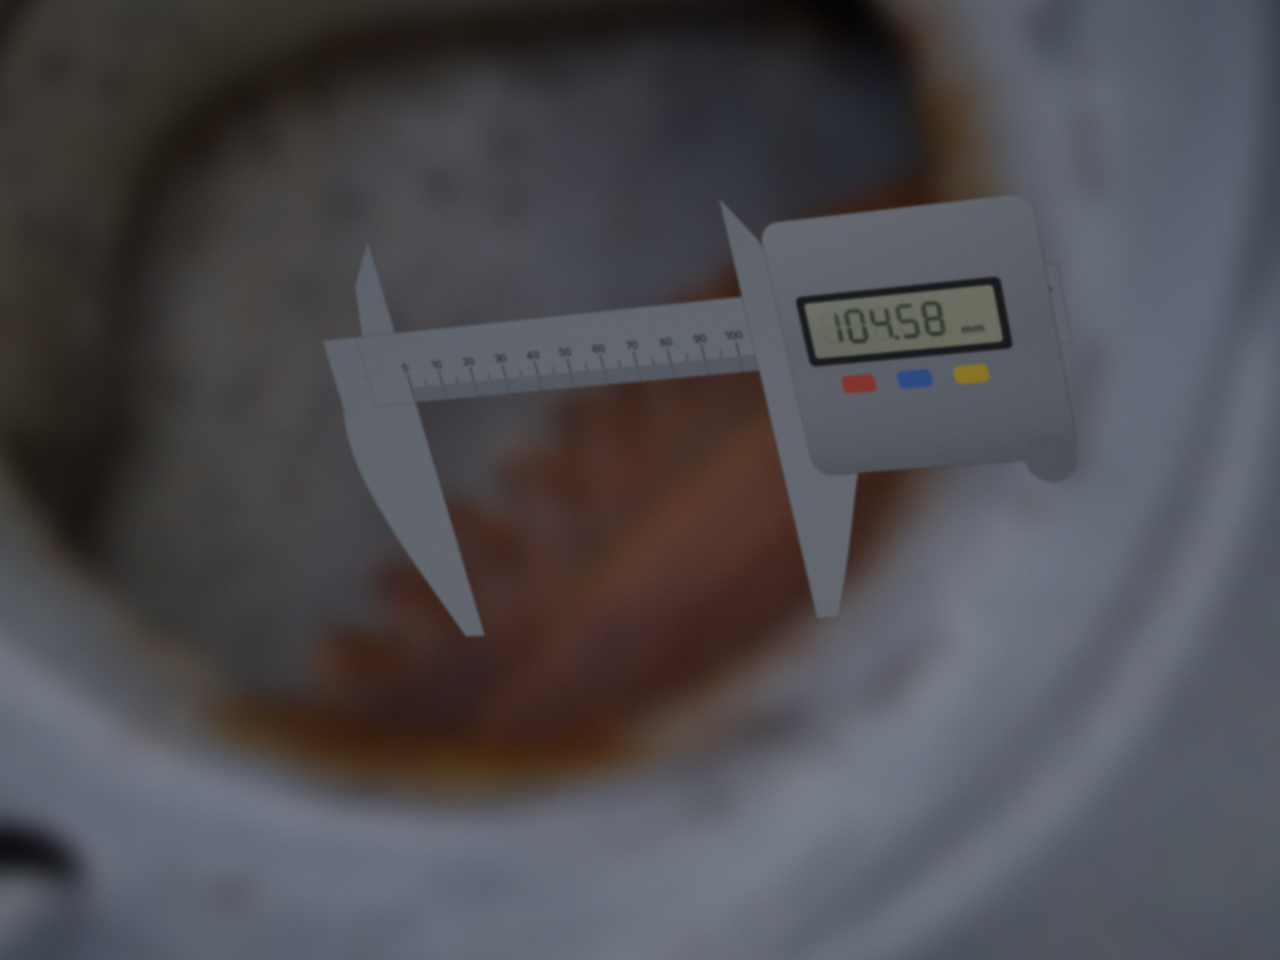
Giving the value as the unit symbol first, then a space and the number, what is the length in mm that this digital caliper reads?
mm 104.58
